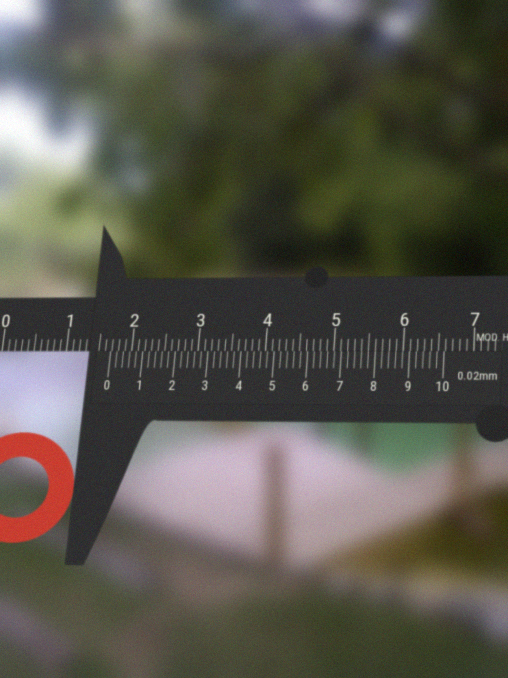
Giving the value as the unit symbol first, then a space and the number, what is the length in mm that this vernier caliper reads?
mm 16.8
